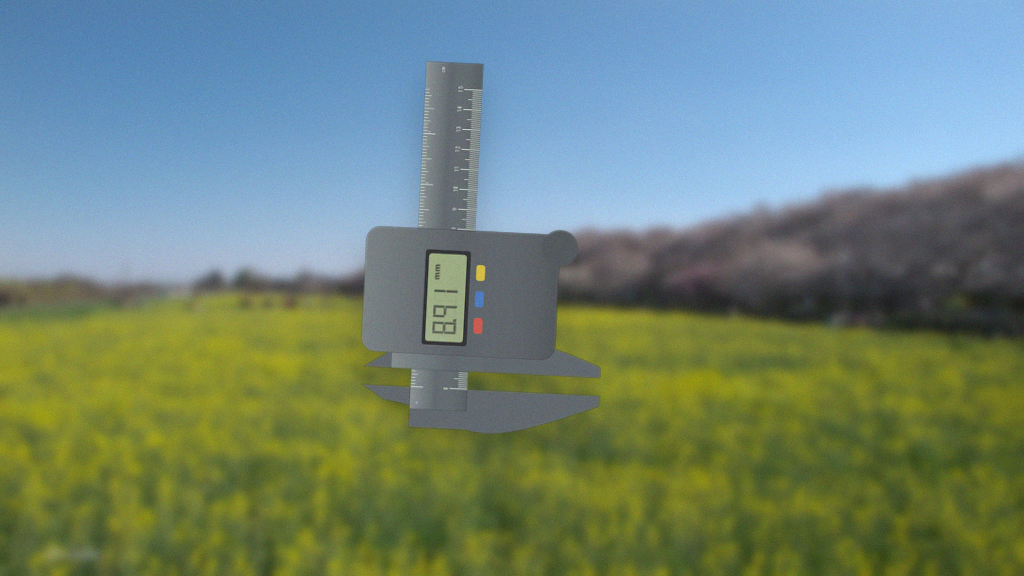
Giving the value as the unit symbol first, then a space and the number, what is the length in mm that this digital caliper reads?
mm 8.91
